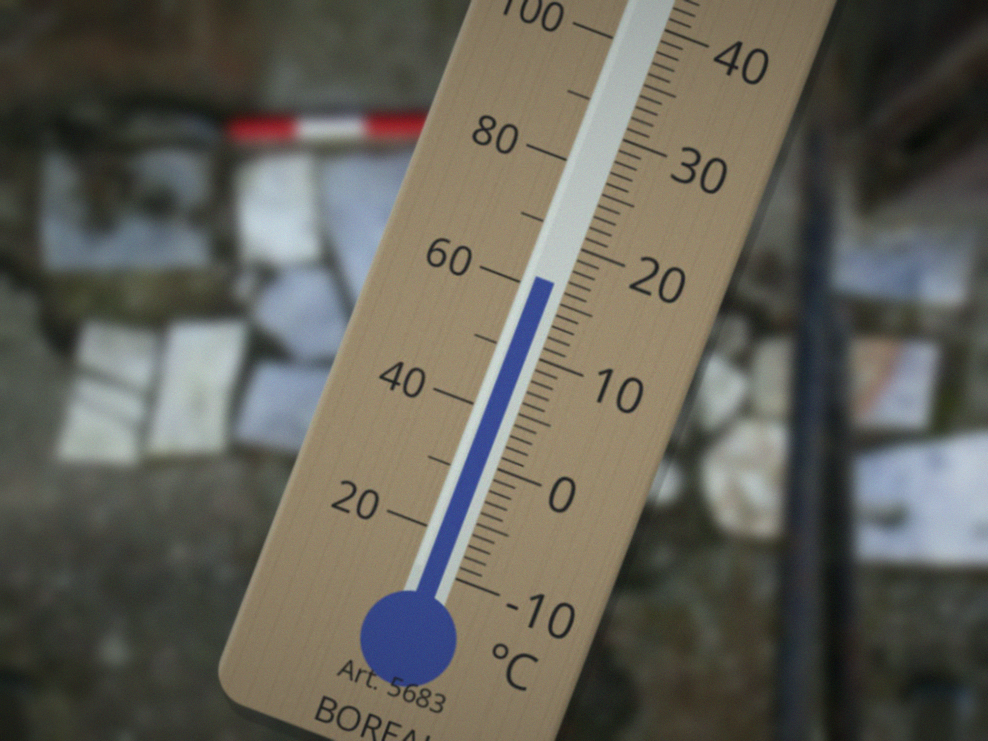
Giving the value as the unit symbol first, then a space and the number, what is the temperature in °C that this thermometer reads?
°C 16.5
